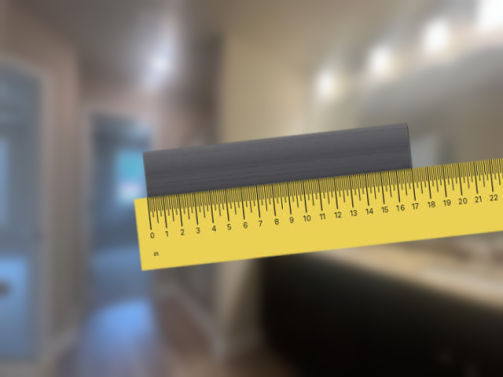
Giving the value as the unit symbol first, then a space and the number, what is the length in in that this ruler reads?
in 17
